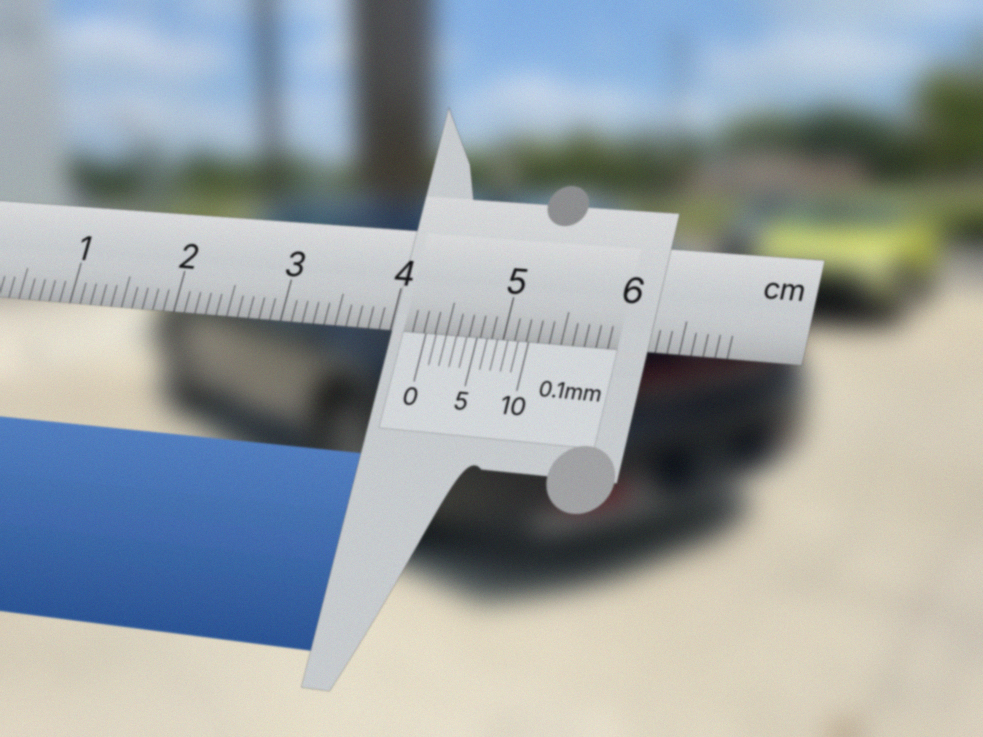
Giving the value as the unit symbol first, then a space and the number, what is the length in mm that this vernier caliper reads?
mm 43.2
